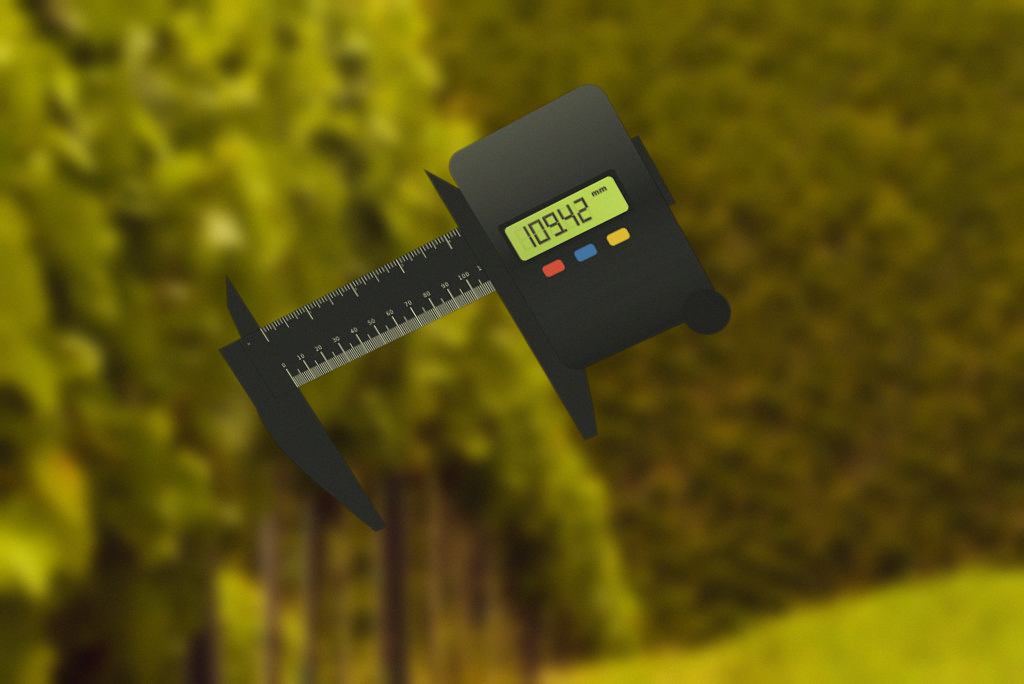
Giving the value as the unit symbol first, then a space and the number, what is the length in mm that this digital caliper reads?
mm 109.42
